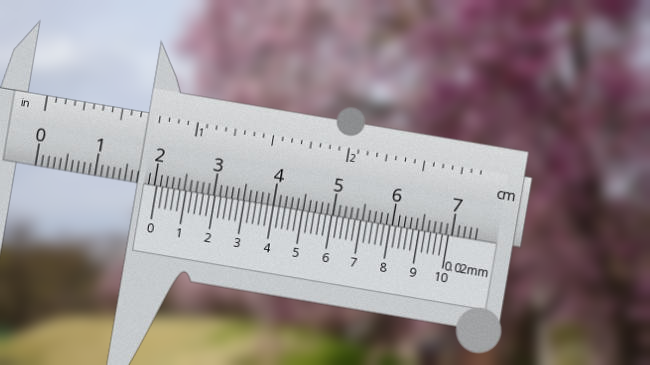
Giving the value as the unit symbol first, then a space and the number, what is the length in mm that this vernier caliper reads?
mm 20.4
